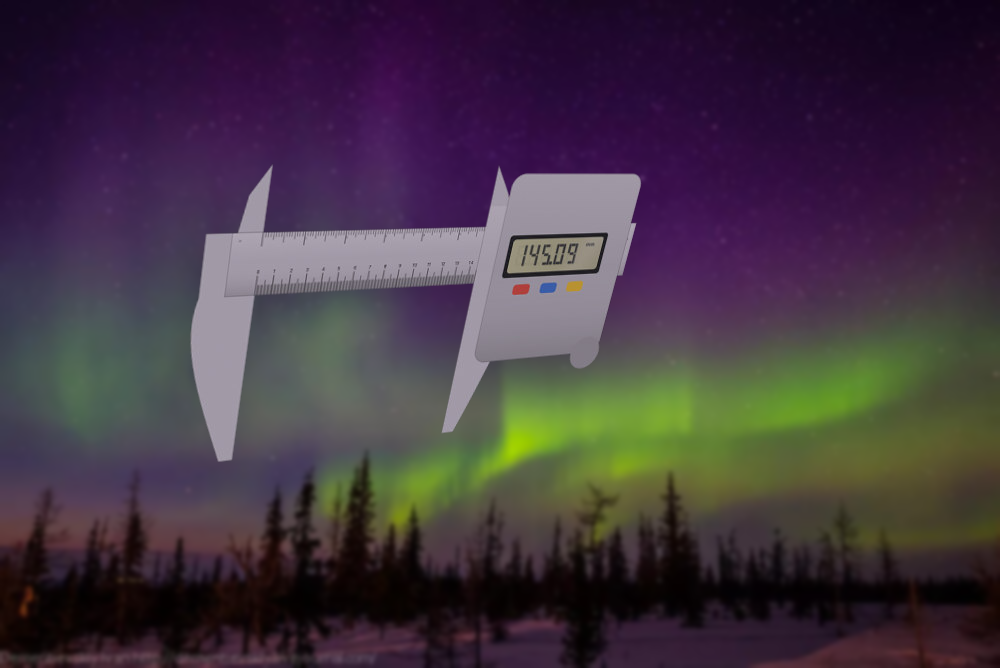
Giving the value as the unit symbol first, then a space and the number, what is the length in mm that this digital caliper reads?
mm 145.09
